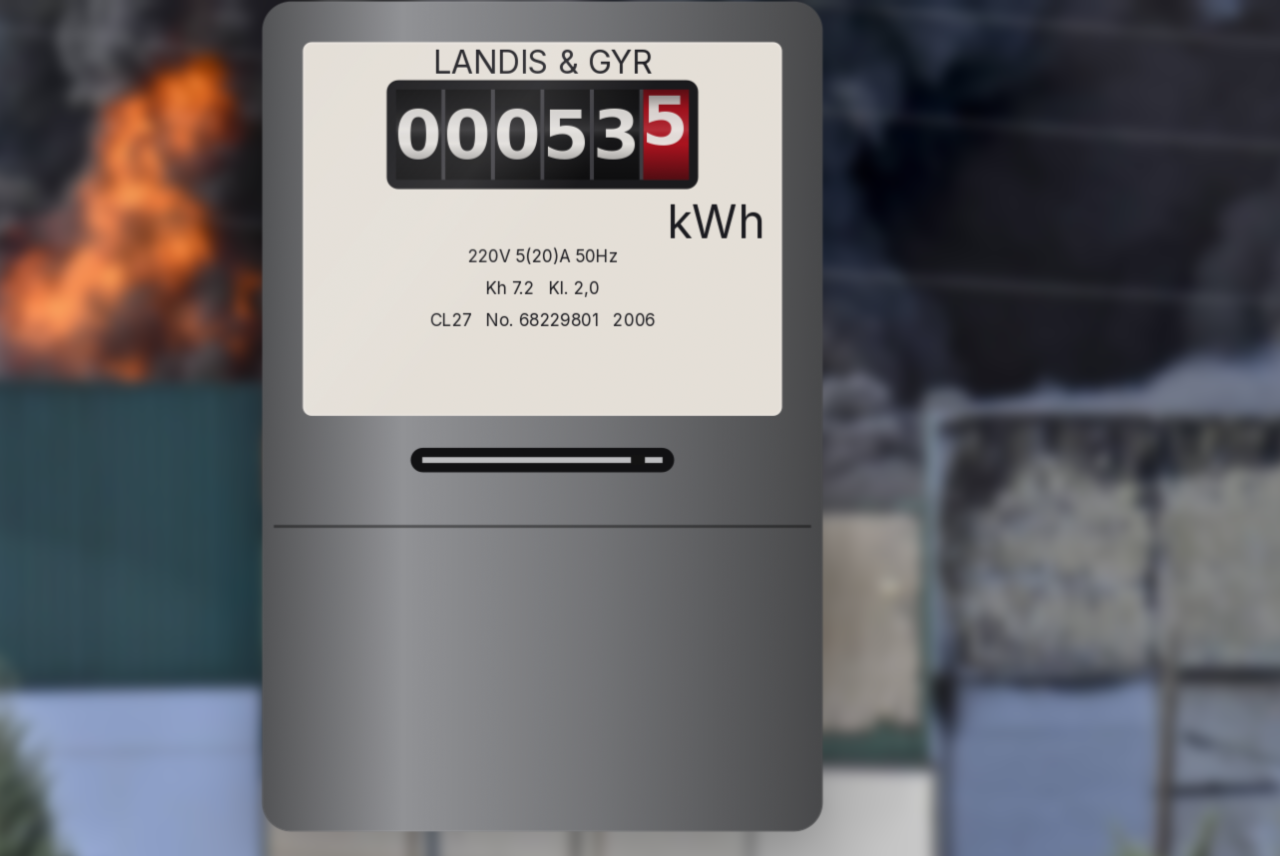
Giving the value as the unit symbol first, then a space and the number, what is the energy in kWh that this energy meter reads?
kWh 53.5
